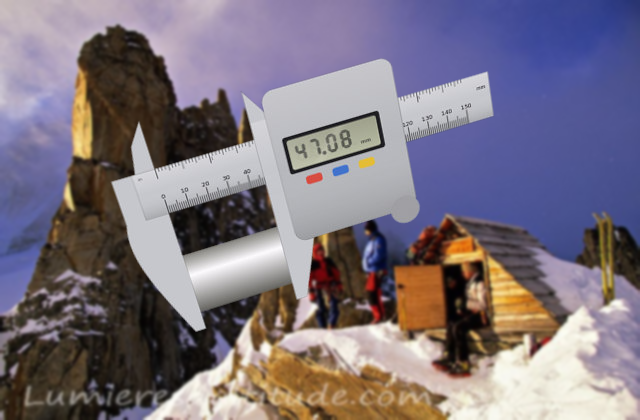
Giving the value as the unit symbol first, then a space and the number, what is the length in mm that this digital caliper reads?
mm 47.08
